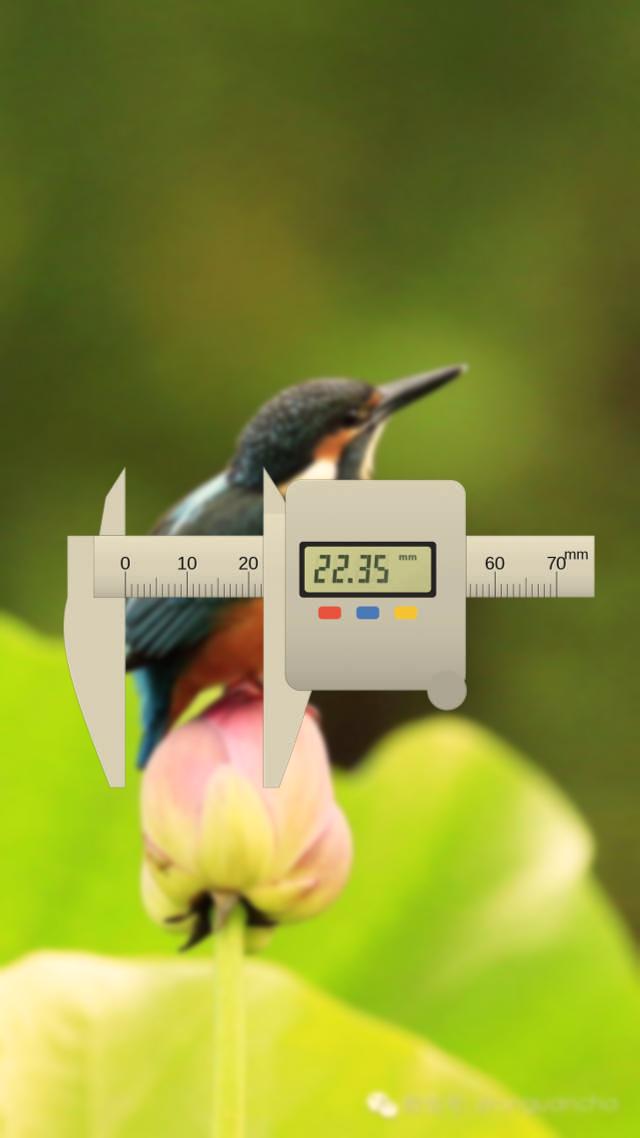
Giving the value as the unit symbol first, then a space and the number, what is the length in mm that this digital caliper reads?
mm 22.35
